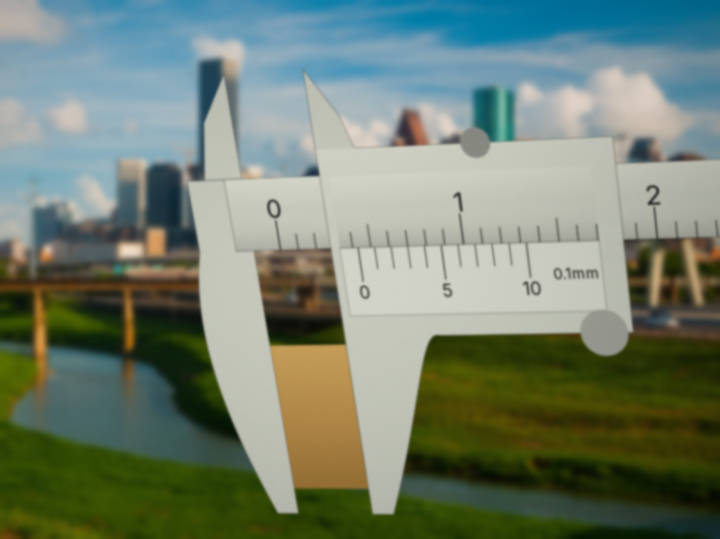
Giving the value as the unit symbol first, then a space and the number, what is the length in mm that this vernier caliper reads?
mm 4.3
